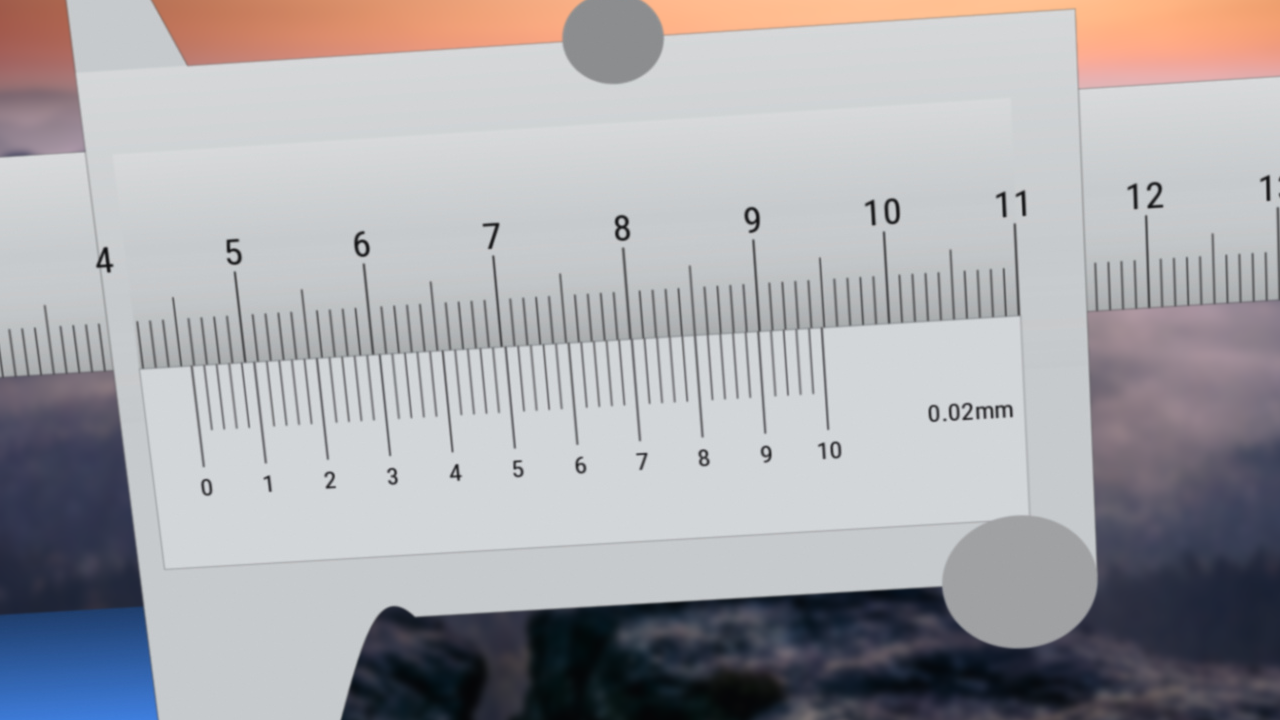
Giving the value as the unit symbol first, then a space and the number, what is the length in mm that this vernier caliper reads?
mm 45.8
